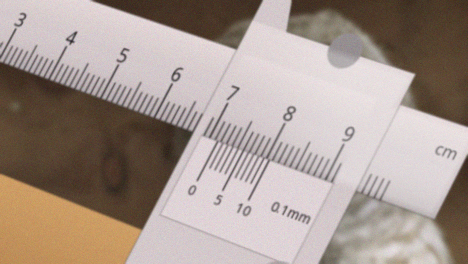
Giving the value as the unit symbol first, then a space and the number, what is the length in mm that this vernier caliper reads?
mm 71.5
